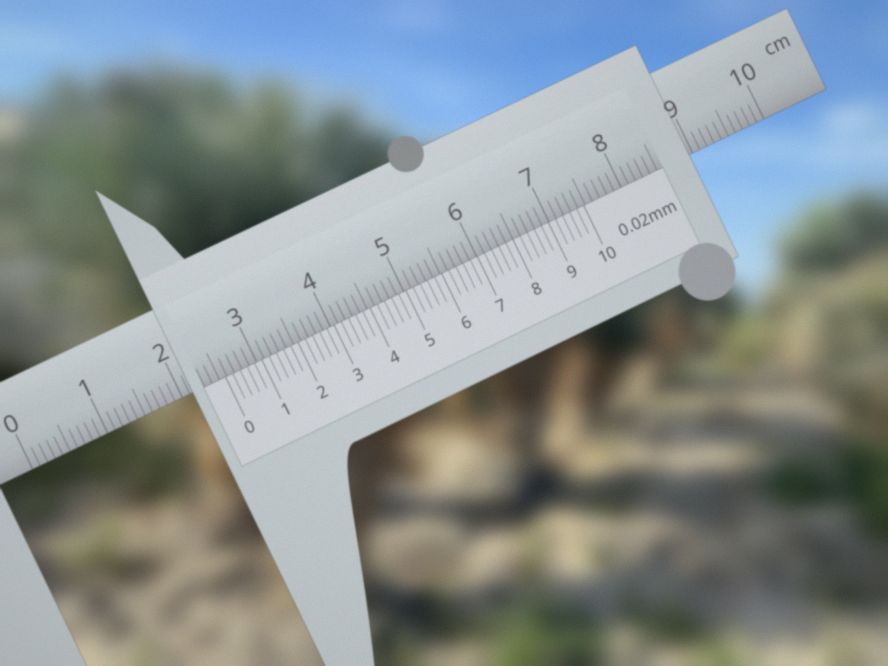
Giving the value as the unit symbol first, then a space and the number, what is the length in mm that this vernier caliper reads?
mm 25.8
